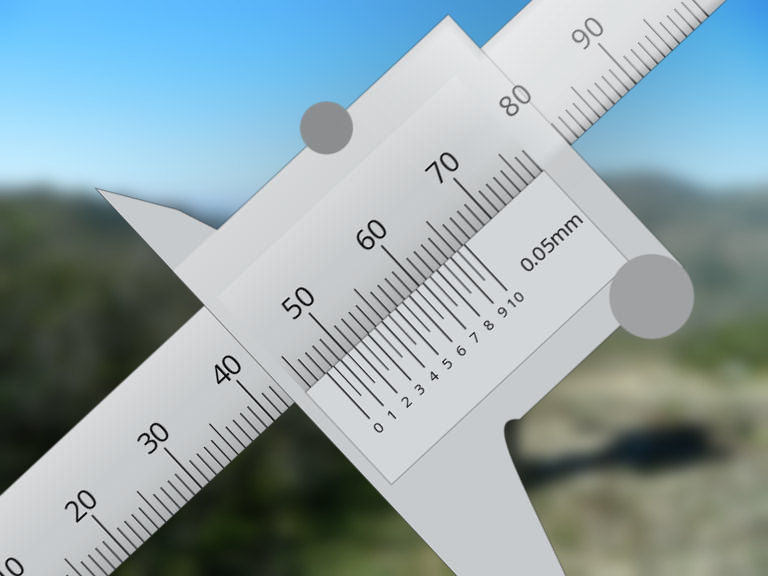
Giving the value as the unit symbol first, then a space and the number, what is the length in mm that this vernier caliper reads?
mm 47.2
